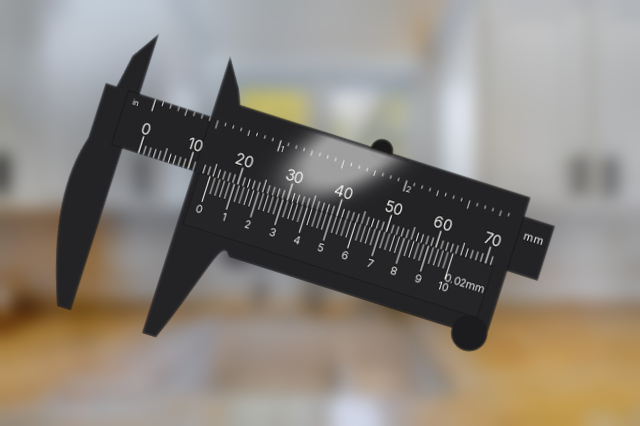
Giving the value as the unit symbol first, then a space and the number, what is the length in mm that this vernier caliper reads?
mm 14.5
